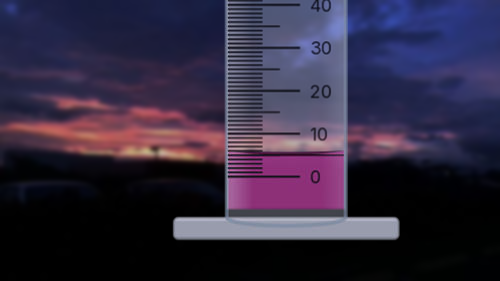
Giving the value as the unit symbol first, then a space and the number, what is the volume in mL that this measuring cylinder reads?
mL 5
